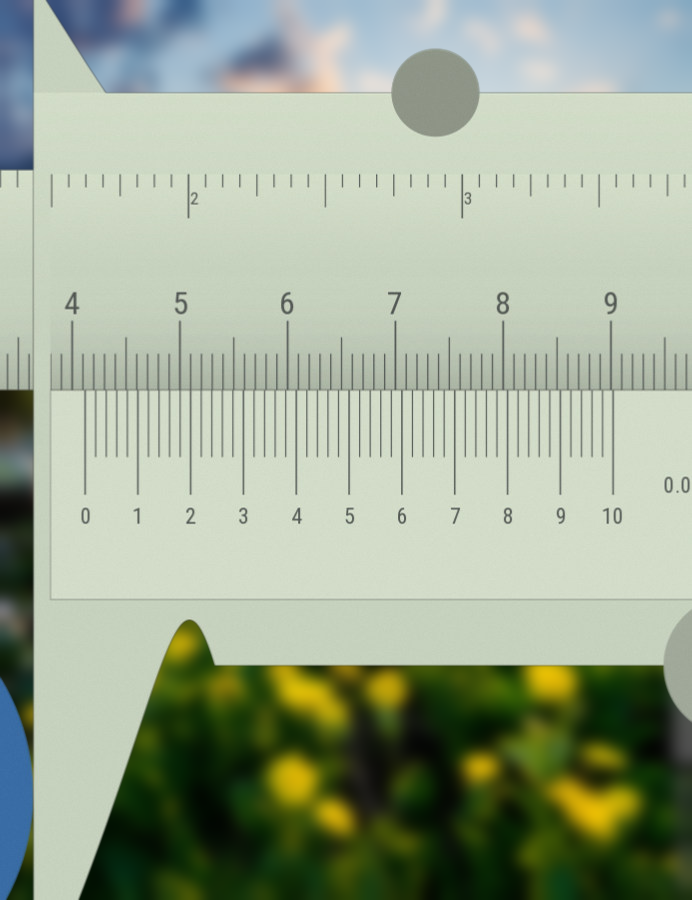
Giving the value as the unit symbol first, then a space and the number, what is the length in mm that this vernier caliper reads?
mm 41.2
